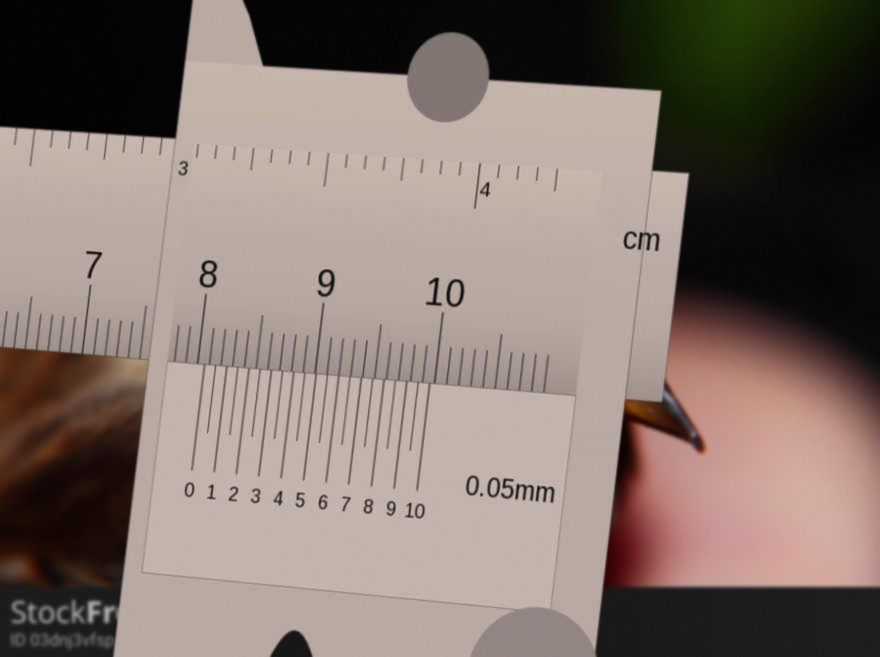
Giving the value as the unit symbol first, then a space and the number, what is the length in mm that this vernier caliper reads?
mm 80.6
